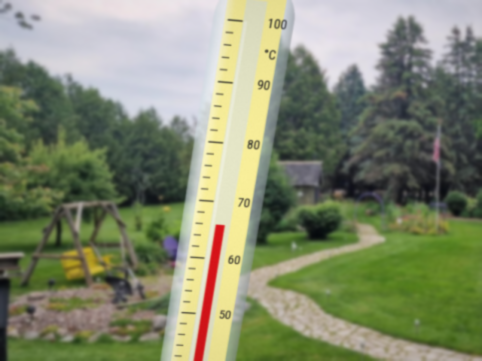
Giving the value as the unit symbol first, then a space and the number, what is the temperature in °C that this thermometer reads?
°C 66
